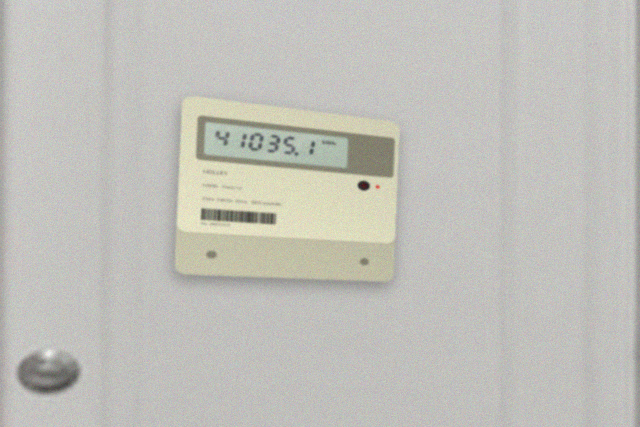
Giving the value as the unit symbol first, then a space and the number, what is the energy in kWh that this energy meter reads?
kWh 41035.1
